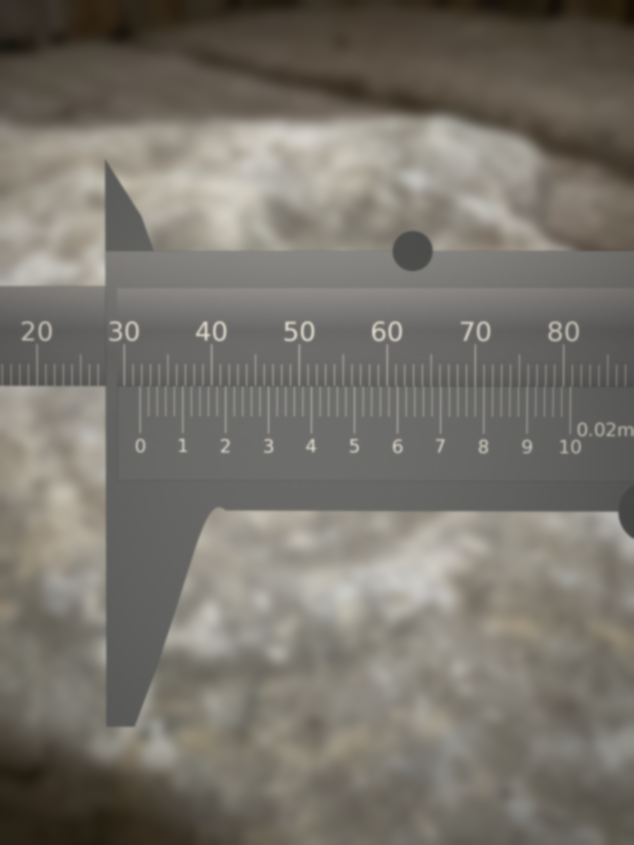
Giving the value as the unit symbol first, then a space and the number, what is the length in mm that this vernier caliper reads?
mm 31.8
